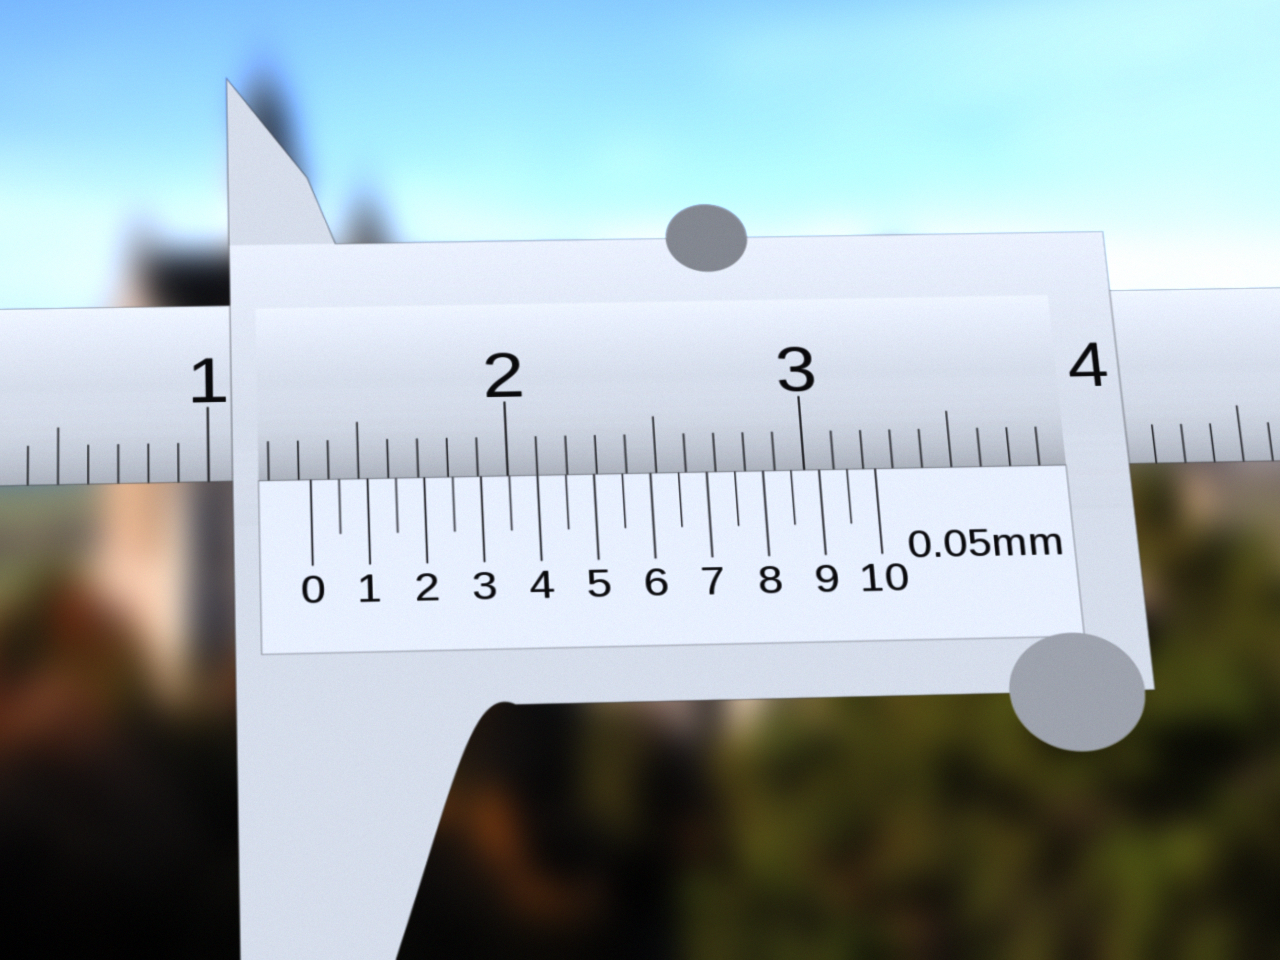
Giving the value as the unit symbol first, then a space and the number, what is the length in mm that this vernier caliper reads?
mm 13.40
